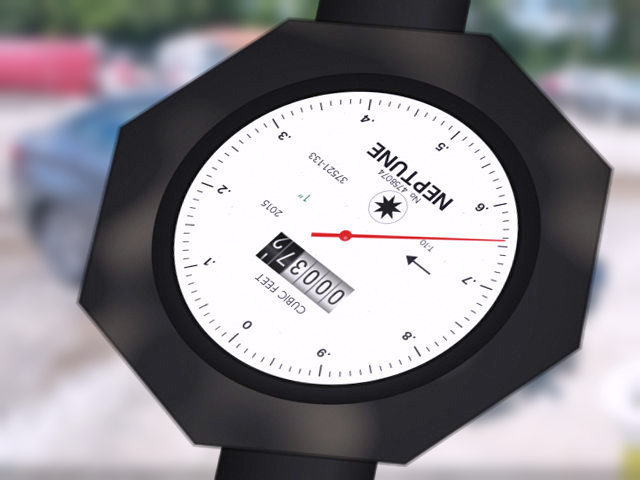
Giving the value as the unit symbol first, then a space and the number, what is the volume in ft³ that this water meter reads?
ft³ 371.64
